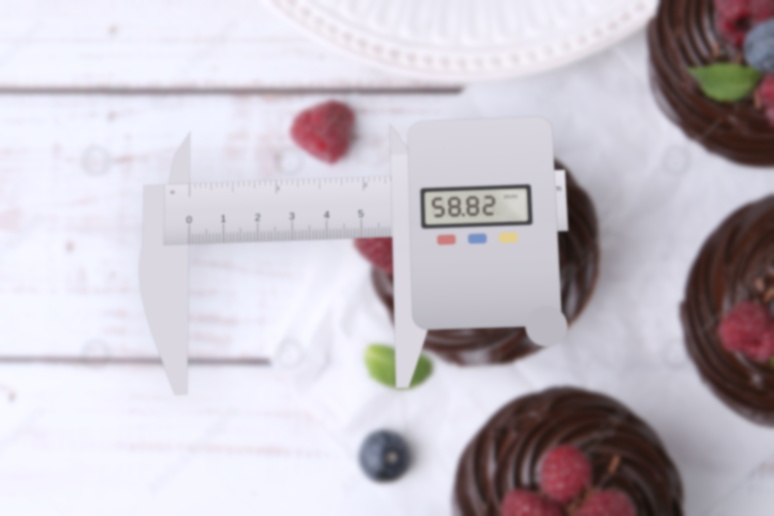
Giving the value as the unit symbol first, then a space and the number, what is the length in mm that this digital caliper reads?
mm 58.82
